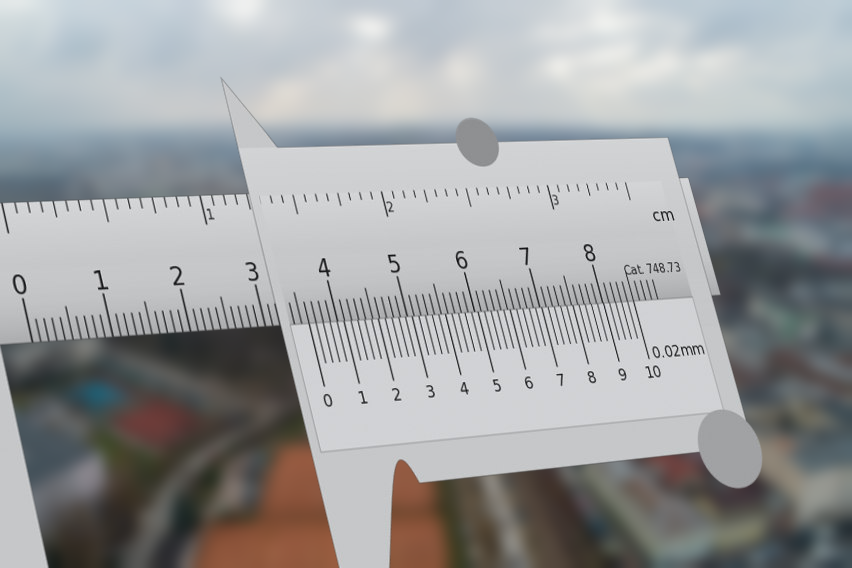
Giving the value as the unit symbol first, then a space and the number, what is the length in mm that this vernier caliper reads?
mm 36.0
